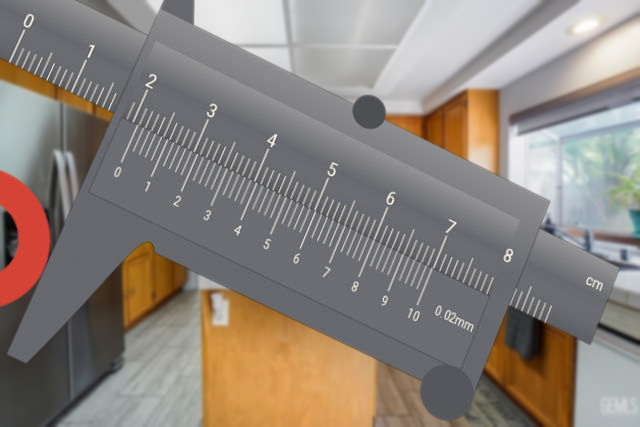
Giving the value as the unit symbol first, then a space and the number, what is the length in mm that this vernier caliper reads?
mm 20.8
